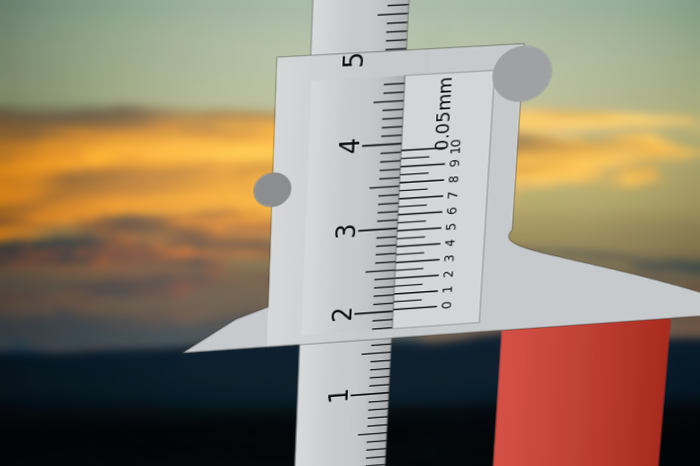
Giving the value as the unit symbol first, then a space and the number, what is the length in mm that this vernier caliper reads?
mm 20.2
